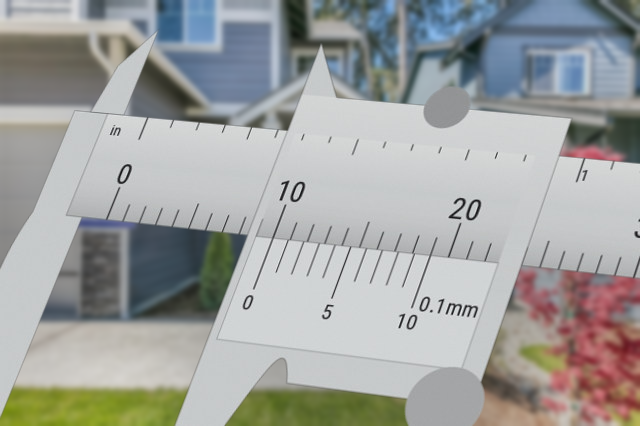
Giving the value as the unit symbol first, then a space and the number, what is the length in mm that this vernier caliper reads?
mm 10.0
